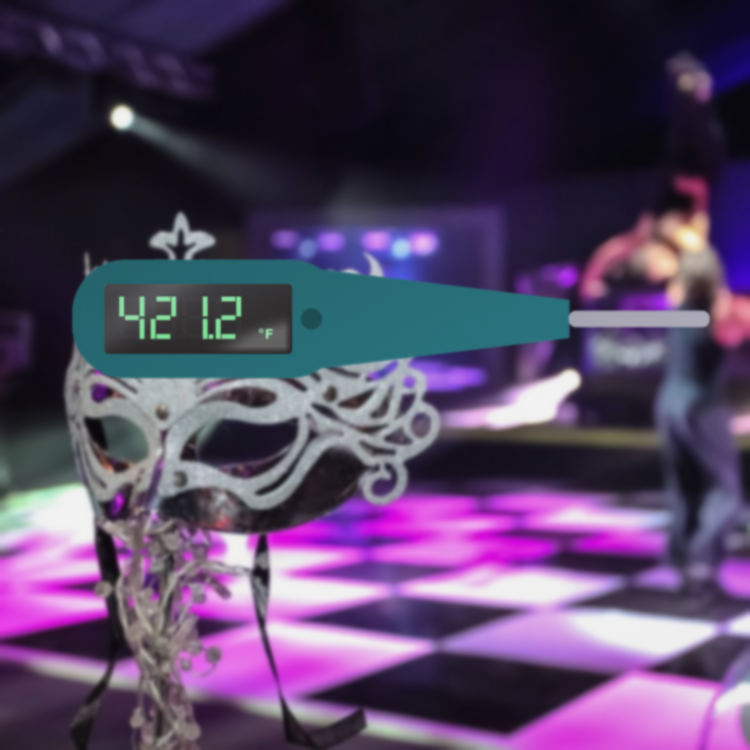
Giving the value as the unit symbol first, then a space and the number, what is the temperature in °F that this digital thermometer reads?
°F 421.2
